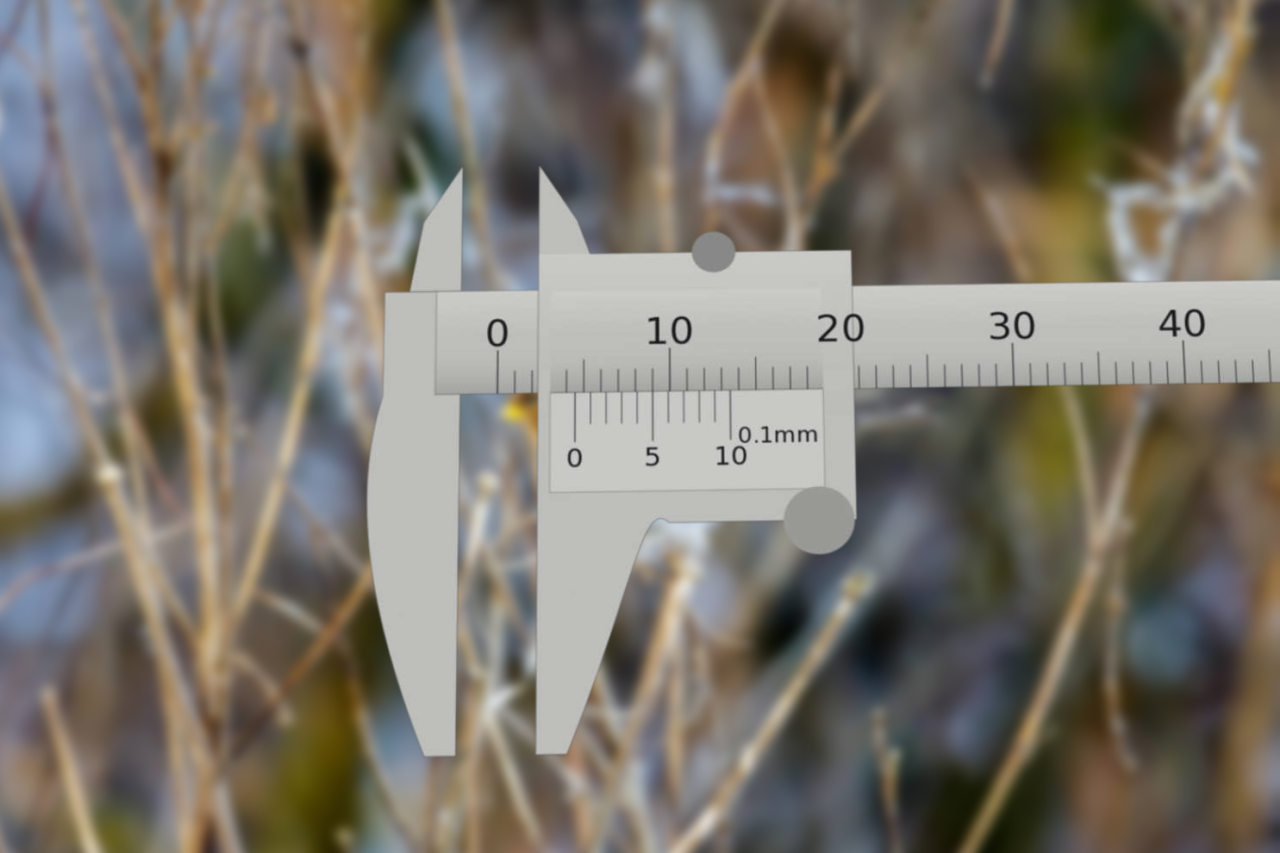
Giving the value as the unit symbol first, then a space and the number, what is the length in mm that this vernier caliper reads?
mm 4.5
